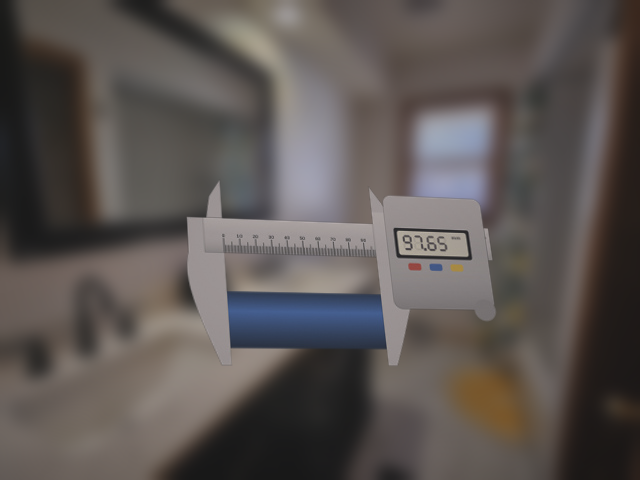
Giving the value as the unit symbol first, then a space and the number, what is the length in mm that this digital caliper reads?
mm 97.65
